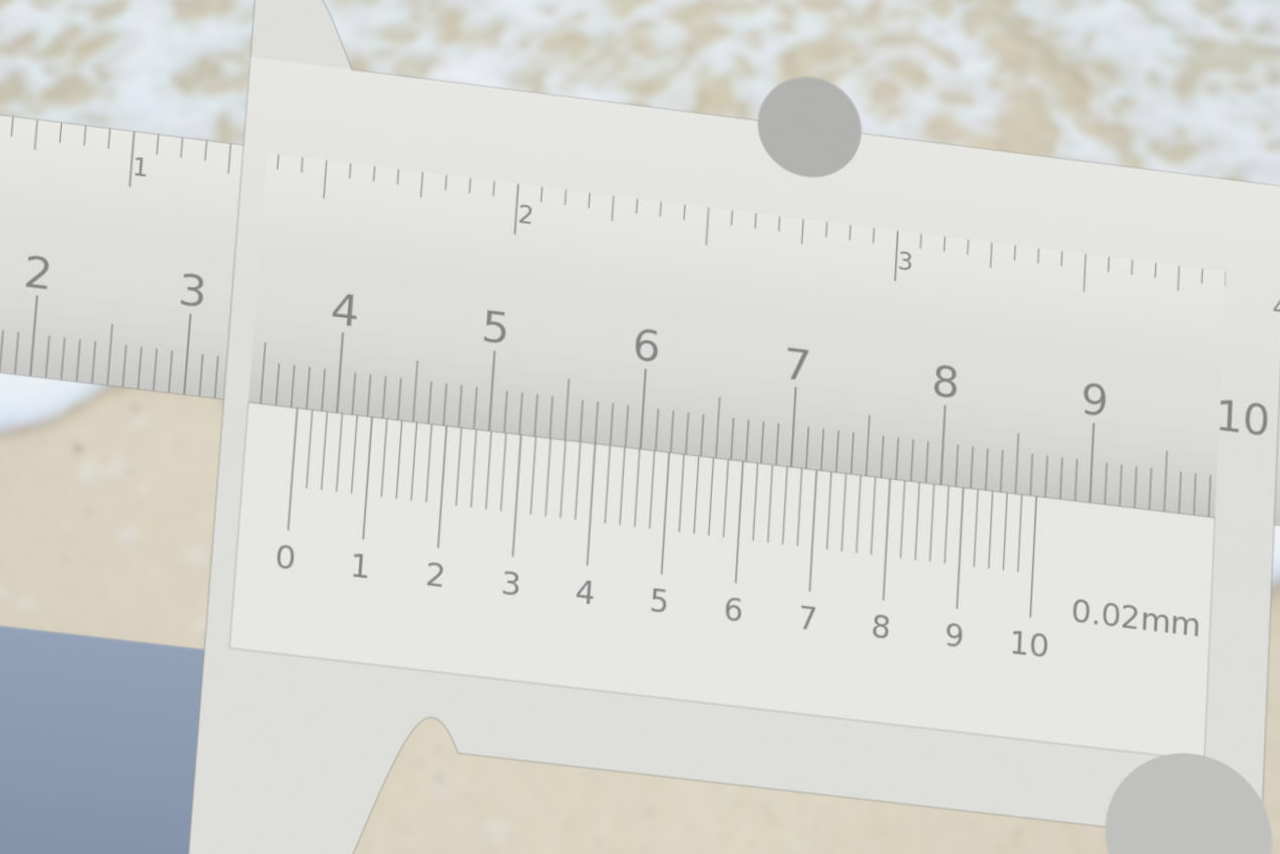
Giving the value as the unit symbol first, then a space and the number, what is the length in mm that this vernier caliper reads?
mm 37.4
